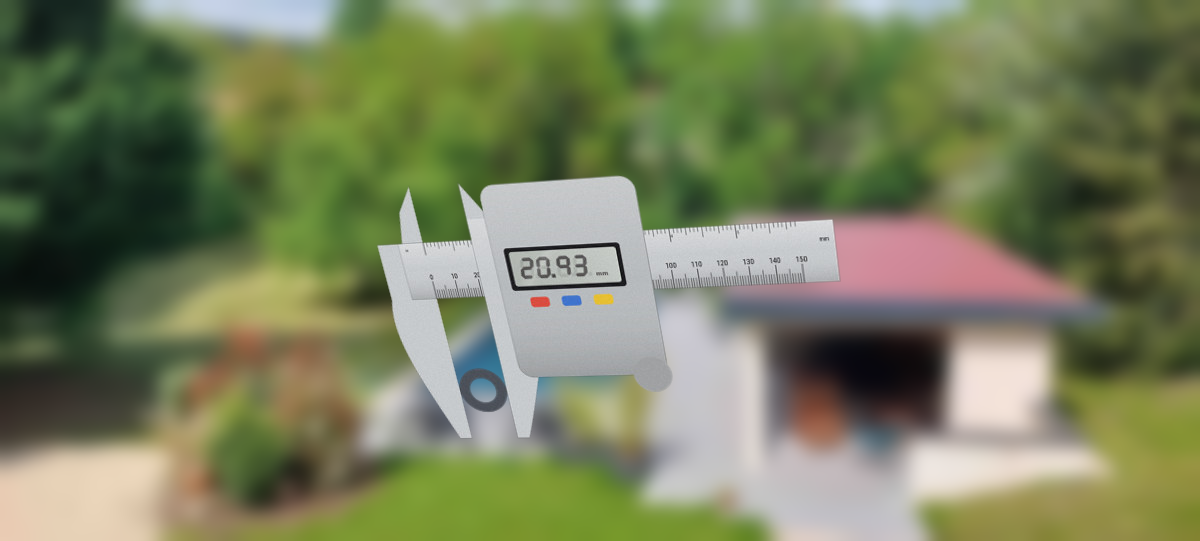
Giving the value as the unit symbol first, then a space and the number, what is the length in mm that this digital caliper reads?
mm 20.93
